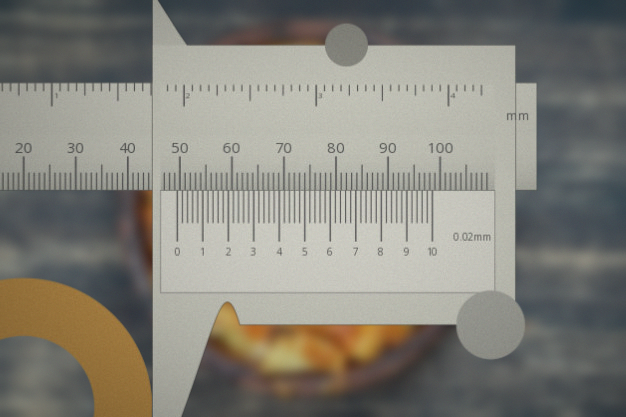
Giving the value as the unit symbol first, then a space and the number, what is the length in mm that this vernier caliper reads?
mm 49.5
